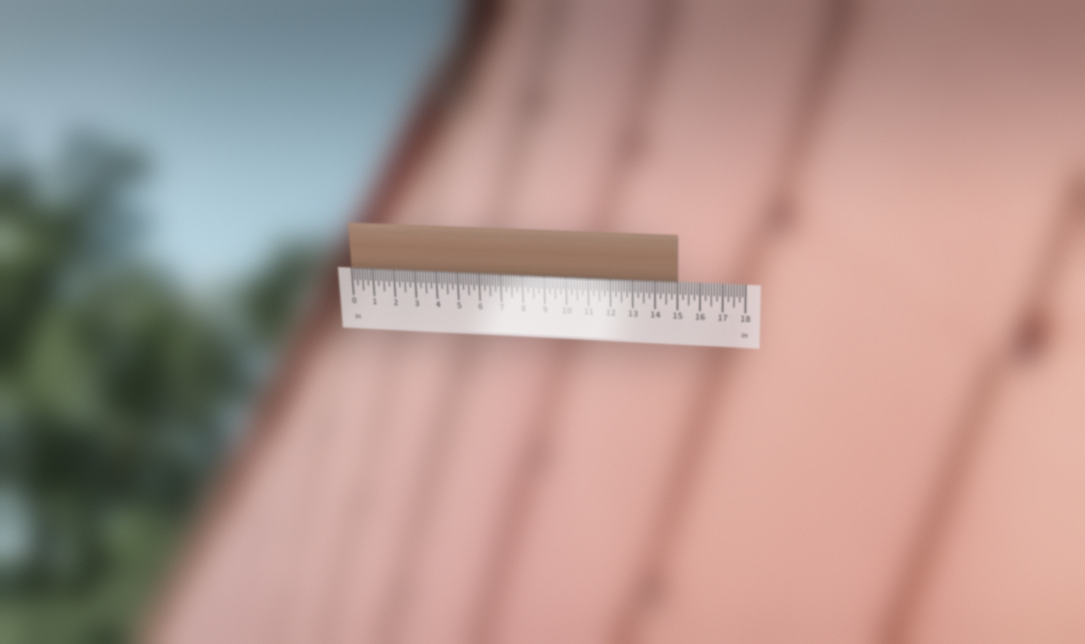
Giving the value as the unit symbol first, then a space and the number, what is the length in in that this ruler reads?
in 15
